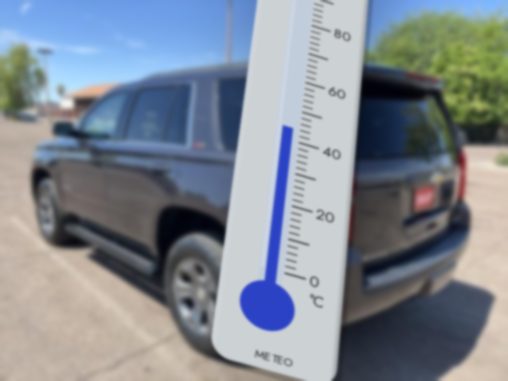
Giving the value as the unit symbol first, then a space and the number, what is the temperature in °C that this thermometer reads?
°C 44
